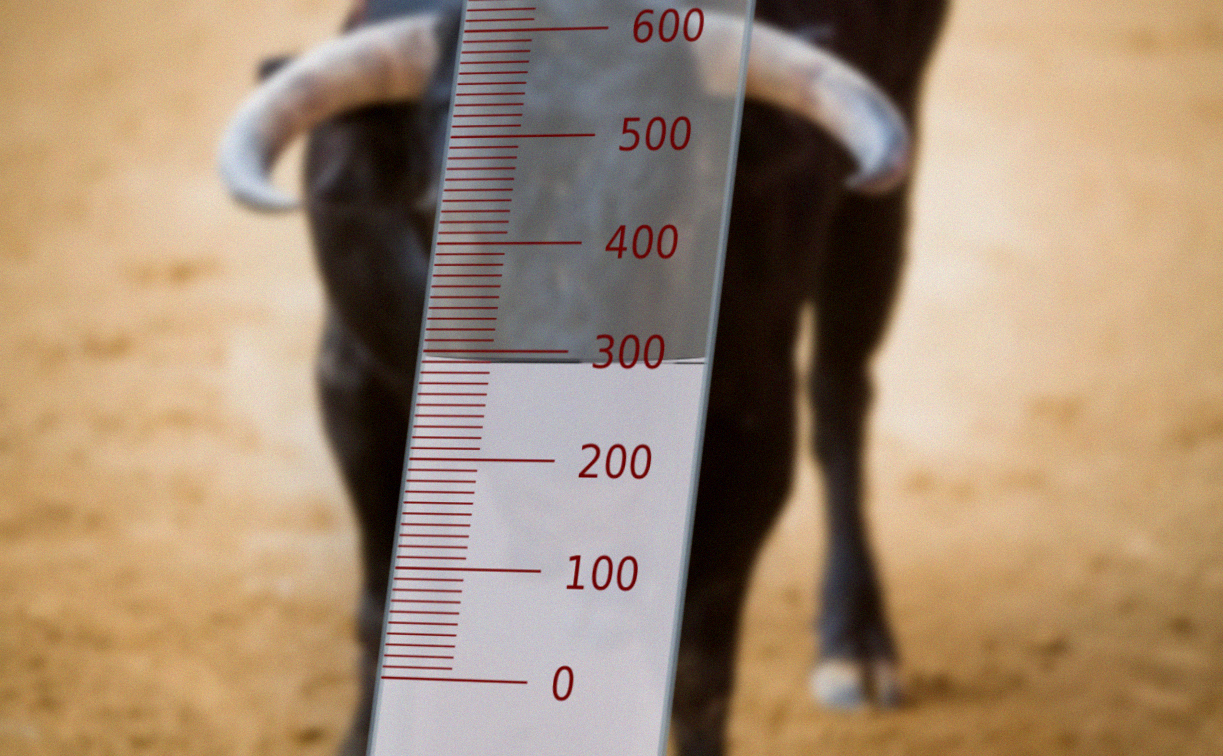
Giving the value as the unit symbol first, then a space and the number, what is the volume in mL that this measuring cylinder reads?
mL 290
